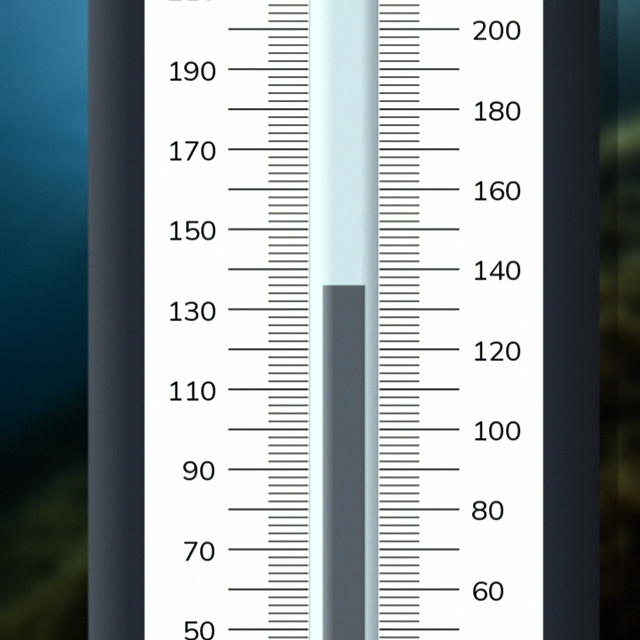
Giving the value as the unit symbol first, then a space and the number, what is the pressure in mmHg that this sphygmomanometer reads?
mmHg 136
